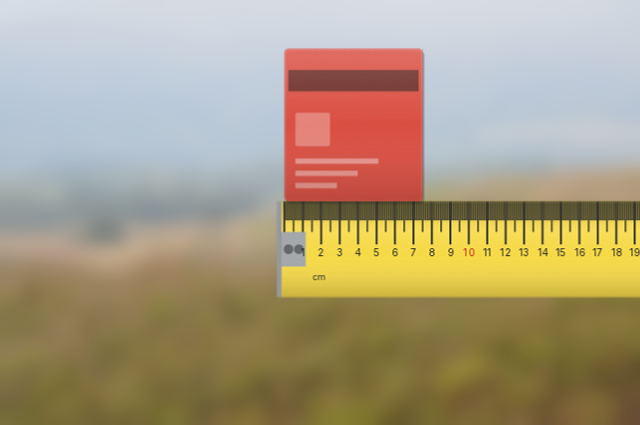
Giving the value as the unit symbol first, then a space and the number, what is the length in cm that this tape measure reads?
cm 7.5
